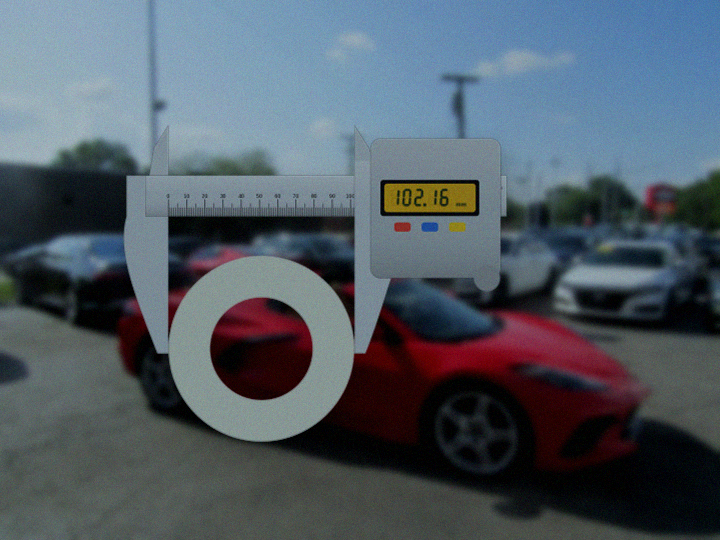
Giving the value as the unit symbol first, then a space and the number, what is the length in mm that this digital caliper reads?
mm 102.16
